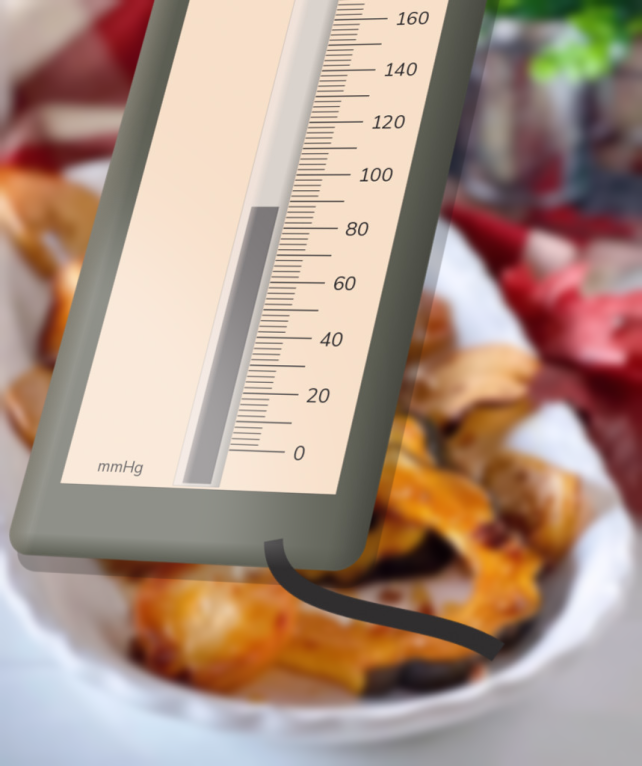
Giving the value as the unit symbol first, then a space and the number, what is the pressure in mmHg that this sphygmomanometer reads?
mmHg 88
